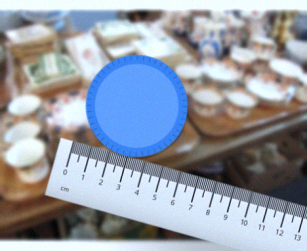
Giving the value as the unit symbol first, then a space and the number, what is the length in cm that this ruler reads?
cm 5.5
